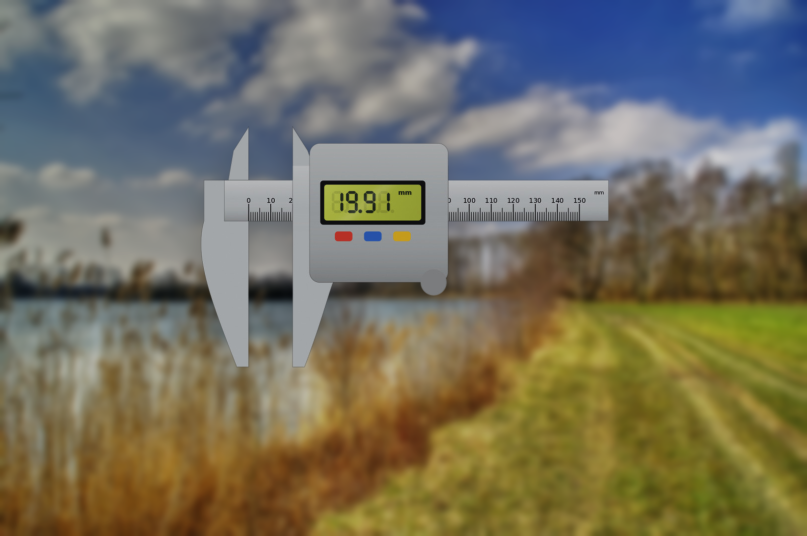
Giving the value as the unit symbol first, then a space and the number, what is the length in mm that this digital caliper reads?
mm 19.91
